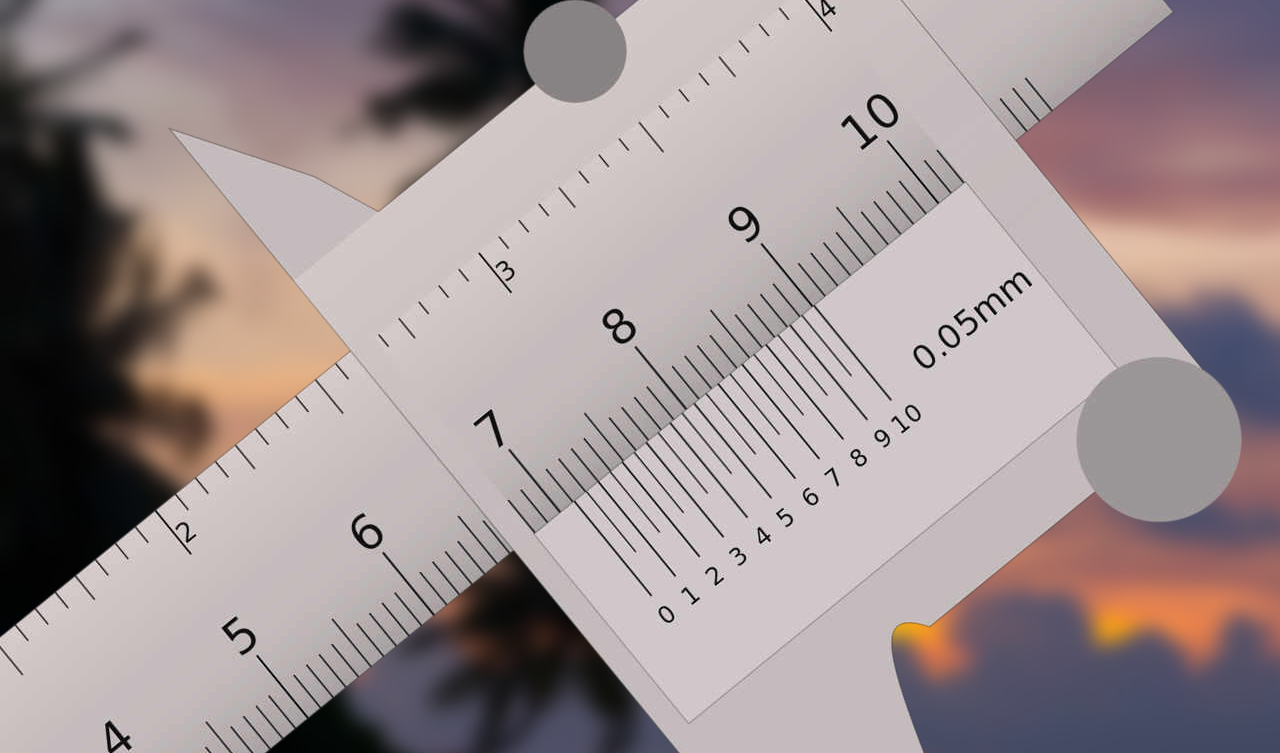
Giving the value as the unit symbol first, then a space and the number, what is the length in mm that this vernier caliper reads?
mm 71.1
